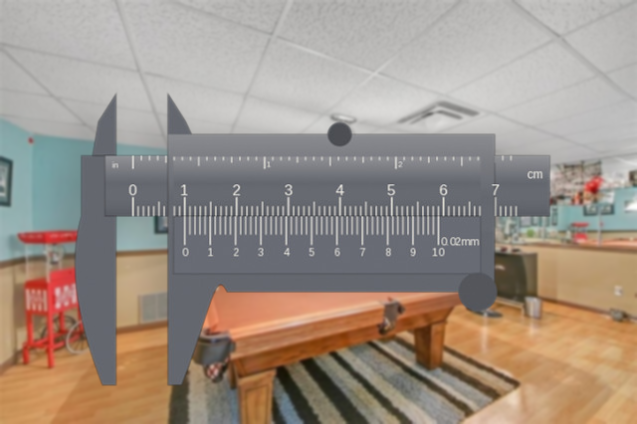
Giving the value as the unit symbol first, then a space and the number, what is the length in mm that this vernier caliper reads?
mm 10.0
